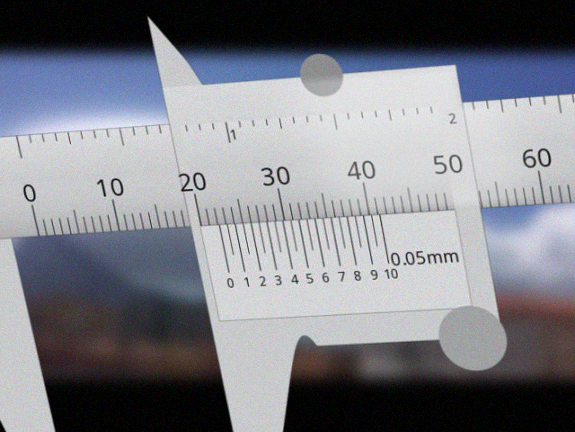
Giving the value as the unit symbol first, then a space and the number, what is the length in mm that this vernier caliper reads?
mm 22.2
